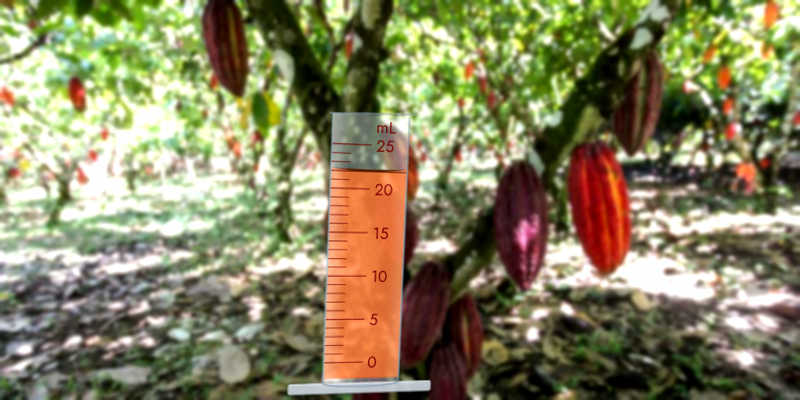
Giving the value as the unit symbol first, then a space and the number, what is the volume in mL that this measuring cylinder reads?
mL 22
